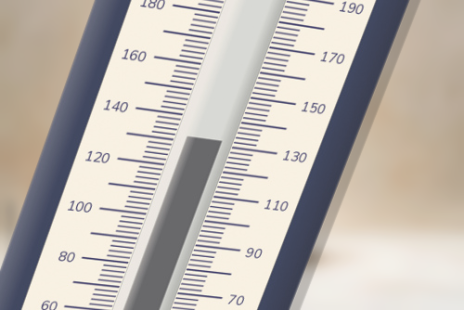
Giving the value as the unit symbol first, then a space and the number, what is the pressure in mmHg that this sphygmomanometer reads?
mmHg 132
